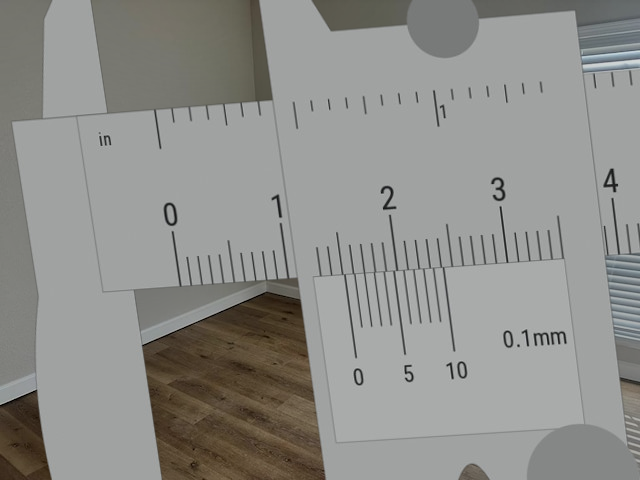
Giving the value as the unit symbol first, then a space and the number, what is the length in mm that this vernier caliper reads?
mm 15.2
